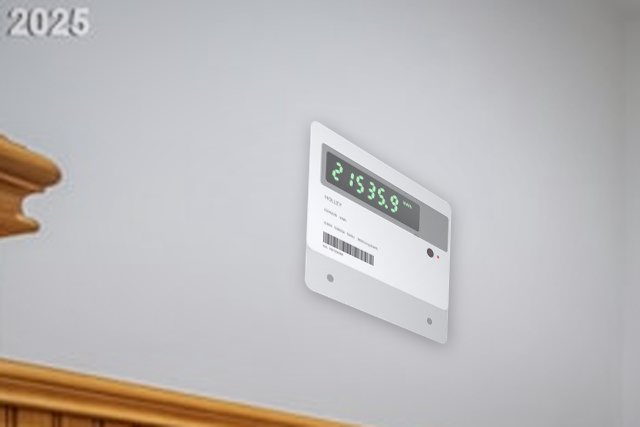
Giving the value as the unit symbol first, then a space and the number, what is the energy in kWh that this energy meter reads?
kWh 21535.9
